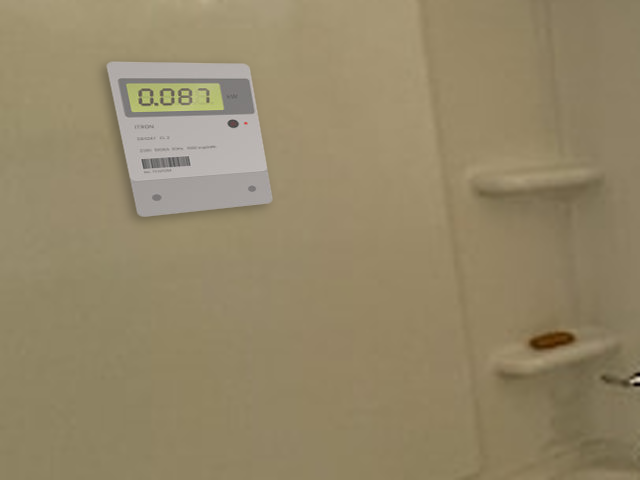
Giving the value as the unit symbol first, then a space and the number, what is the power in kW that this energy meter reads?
kW 0.087
